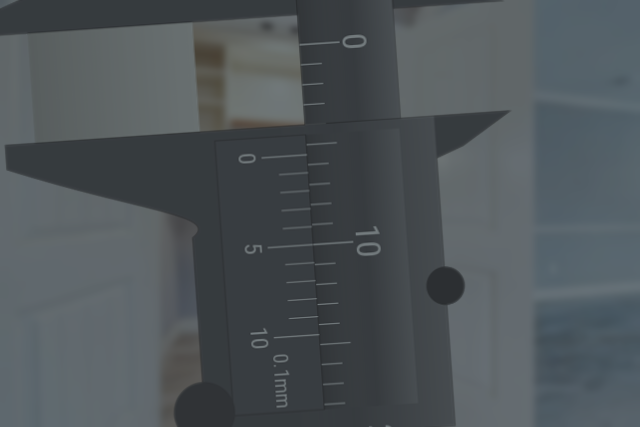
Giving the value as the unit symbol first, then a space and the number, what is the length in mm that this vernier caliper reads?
mm 5.5
